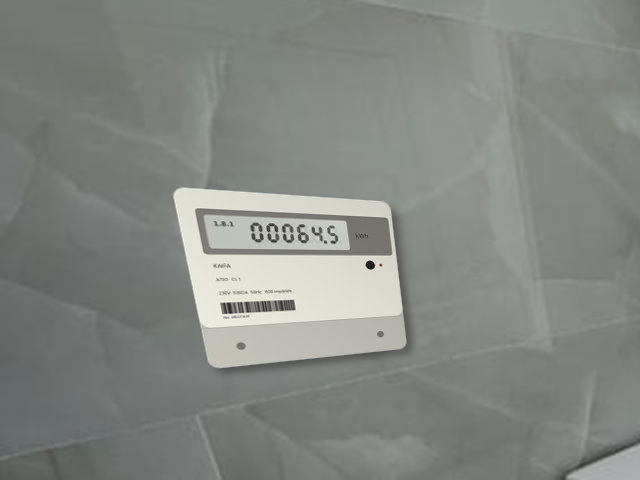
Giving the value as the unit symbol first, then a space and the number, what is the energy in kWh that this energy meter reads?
kWh 64.5
